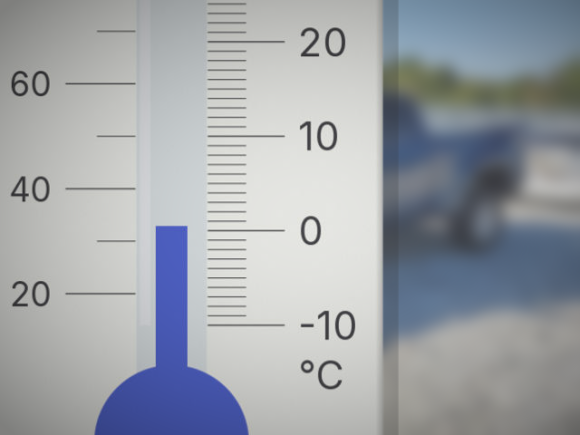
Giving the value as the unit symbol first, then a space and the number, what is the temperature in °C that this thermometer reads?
°C 0.5
